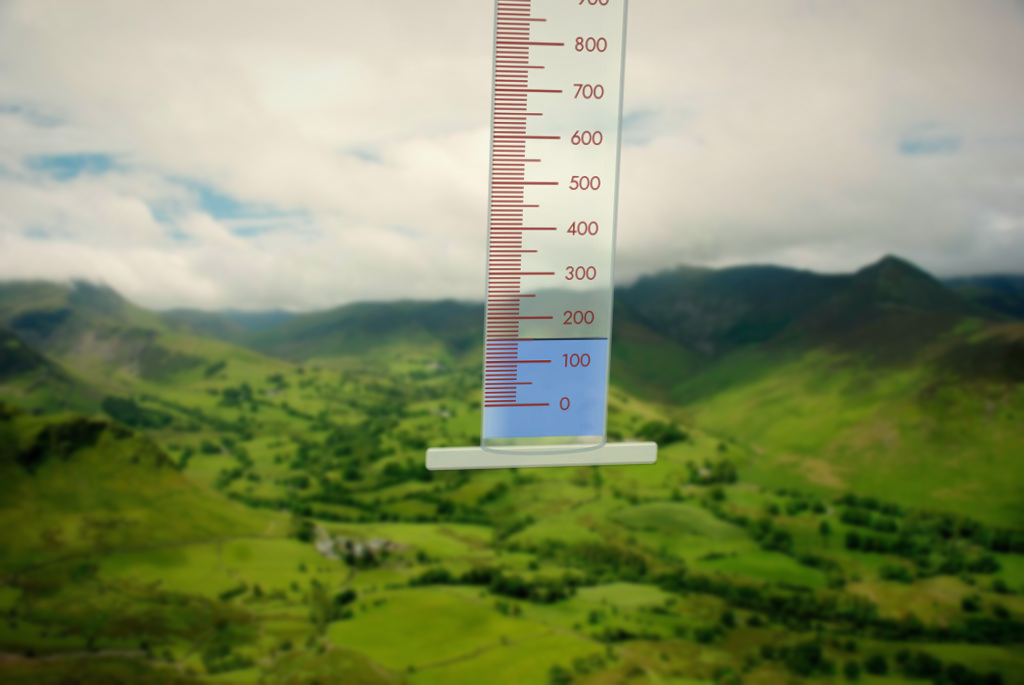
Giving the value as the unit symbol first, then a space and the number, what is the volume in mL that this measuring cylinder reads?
mL 150
